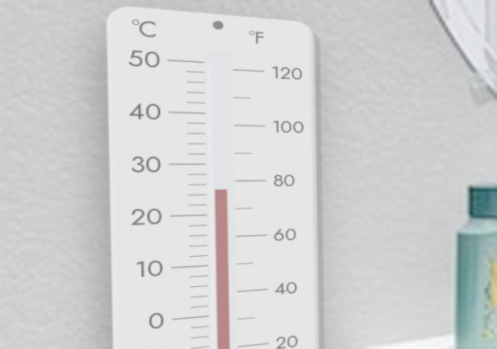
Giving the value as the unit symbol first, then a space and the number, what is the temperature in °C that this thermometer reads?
°C 25
